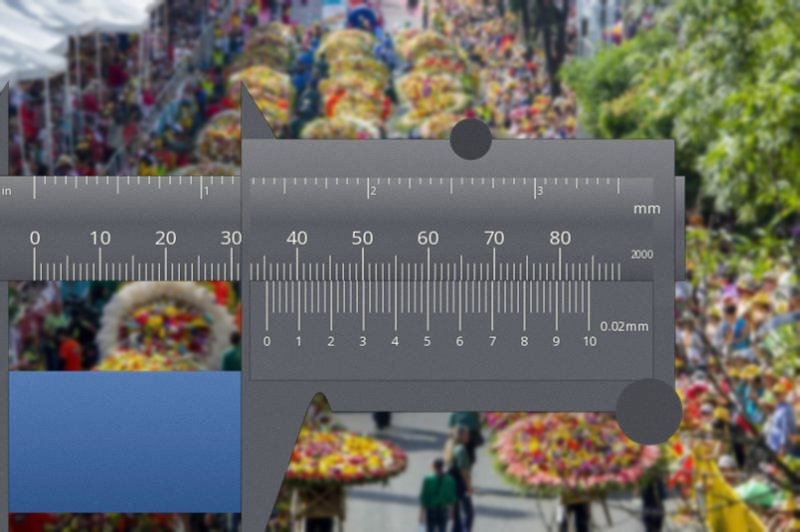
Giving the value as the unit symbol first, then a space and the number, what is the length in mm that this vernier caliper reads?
mm 35.4
